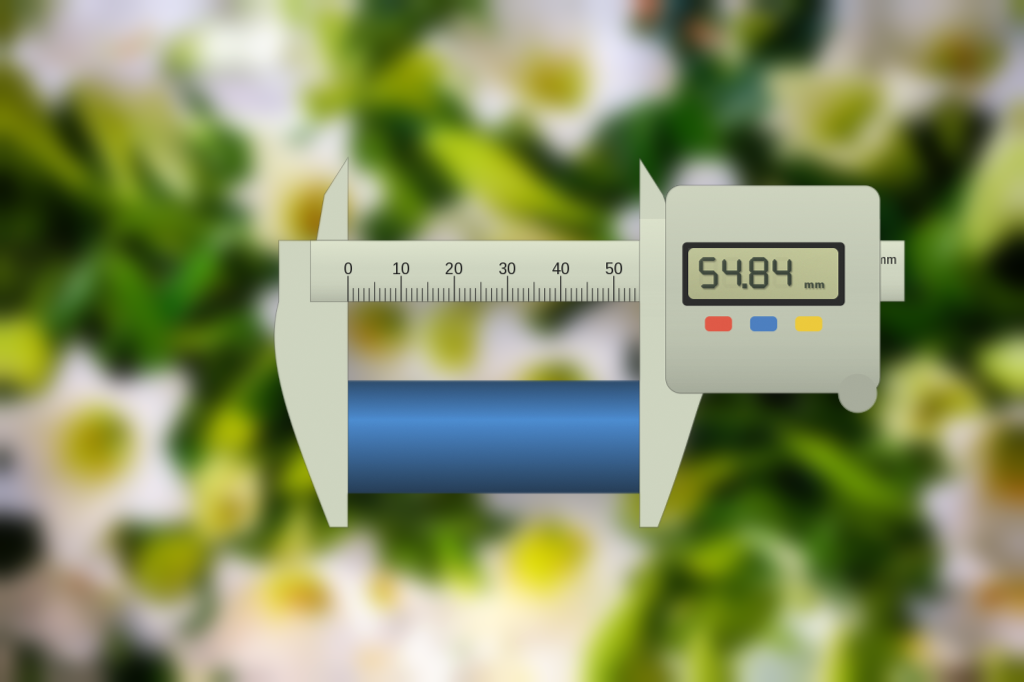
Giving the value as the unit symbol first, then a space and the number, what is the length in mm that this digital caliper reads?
mm 54.84
